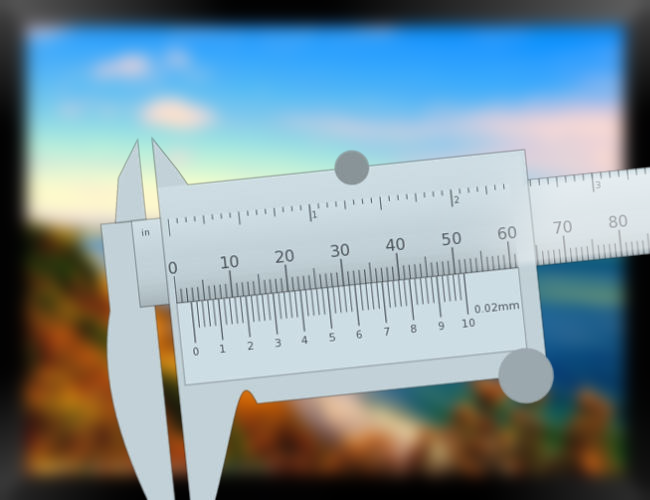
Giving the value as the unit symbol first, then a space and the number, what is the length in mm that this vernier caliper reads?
mm 2.6
